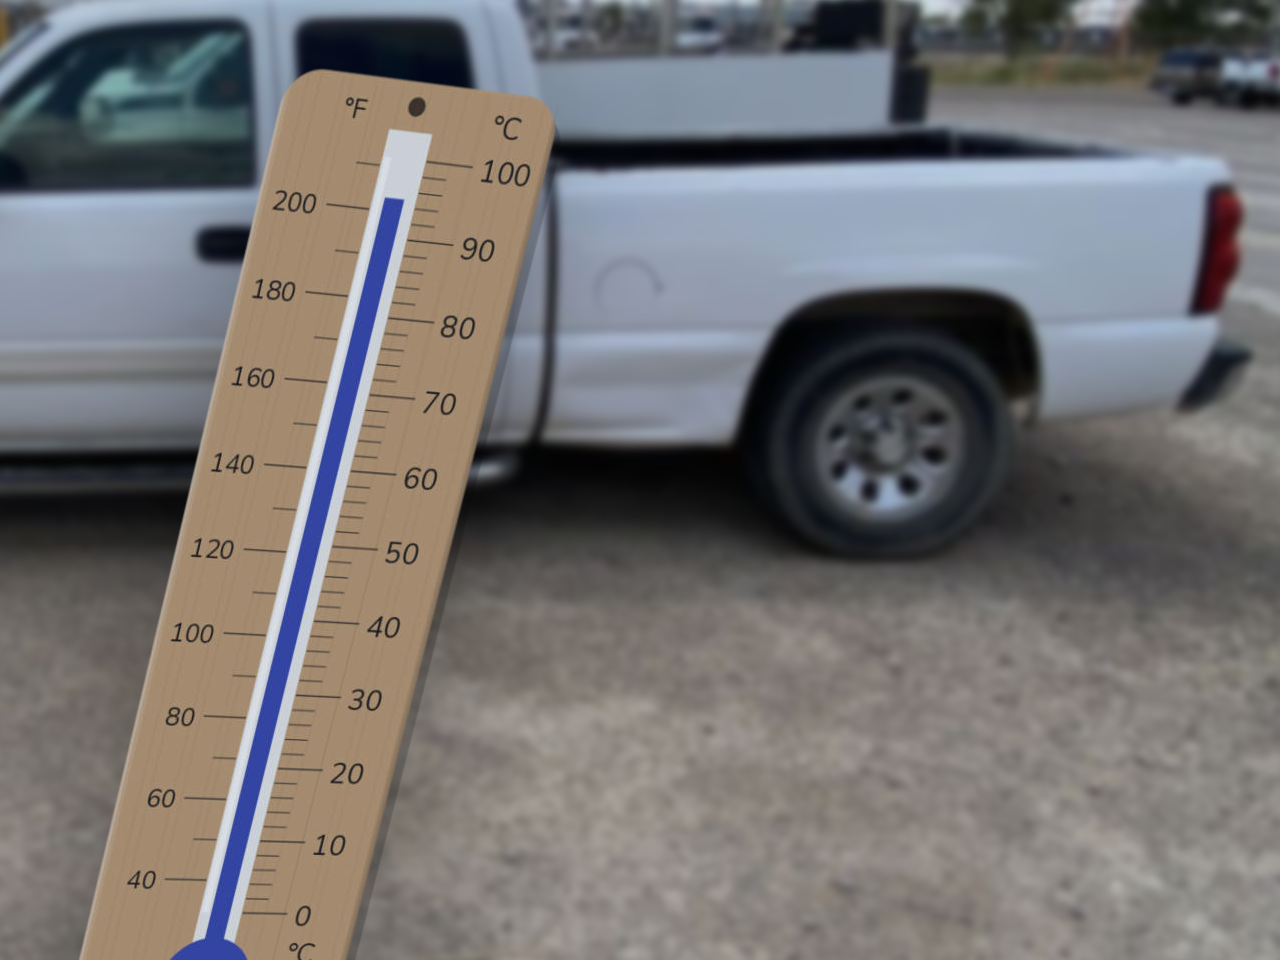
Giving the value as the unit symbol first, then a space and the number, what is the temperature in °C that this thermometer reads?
°C 95
